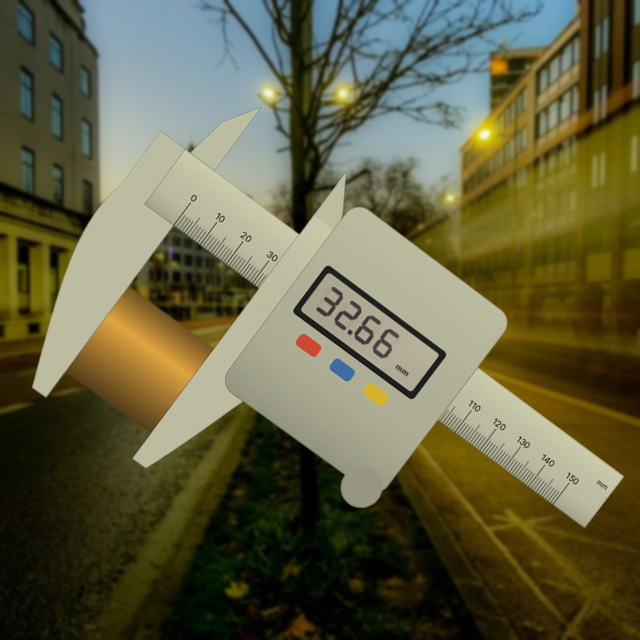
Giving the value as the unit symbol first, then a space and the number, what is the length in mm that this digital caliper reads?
mm 32.66
